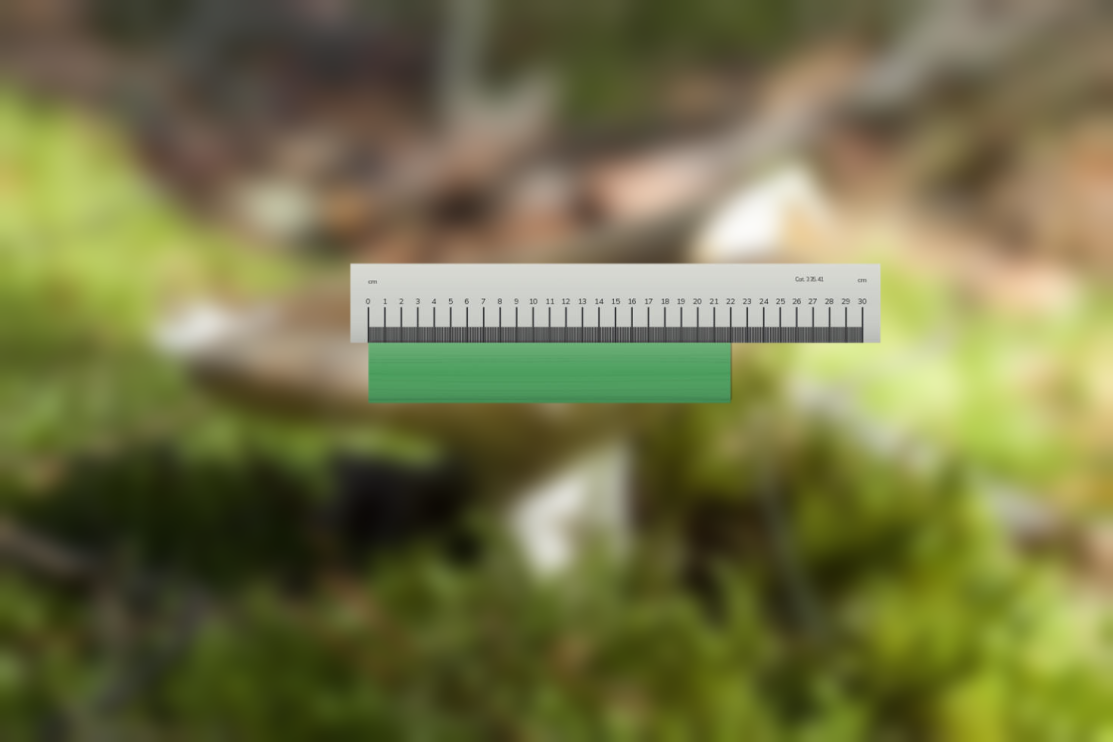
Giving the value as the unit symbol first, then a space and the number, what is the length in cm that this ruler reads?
cm 22
